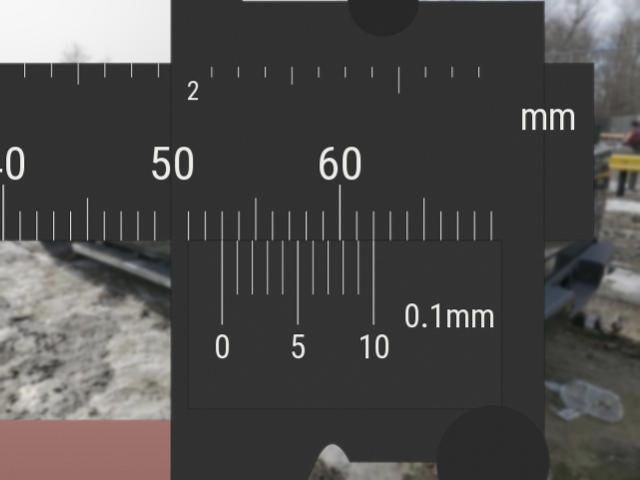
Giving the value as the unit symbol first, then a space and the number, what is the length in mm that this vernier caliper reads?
mm 53.0
